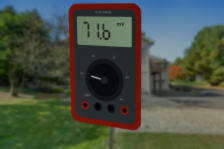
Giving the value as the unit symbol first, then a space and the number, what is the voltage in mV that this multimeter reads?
mV 71.6
